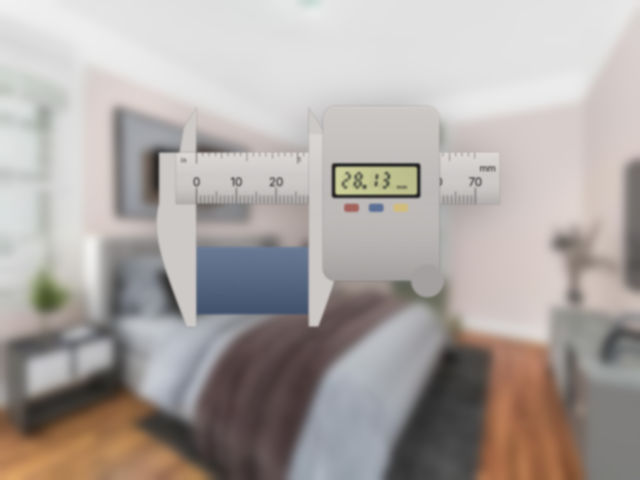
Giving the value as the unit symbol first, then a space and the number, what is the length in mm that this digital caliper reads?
mm 28.13
